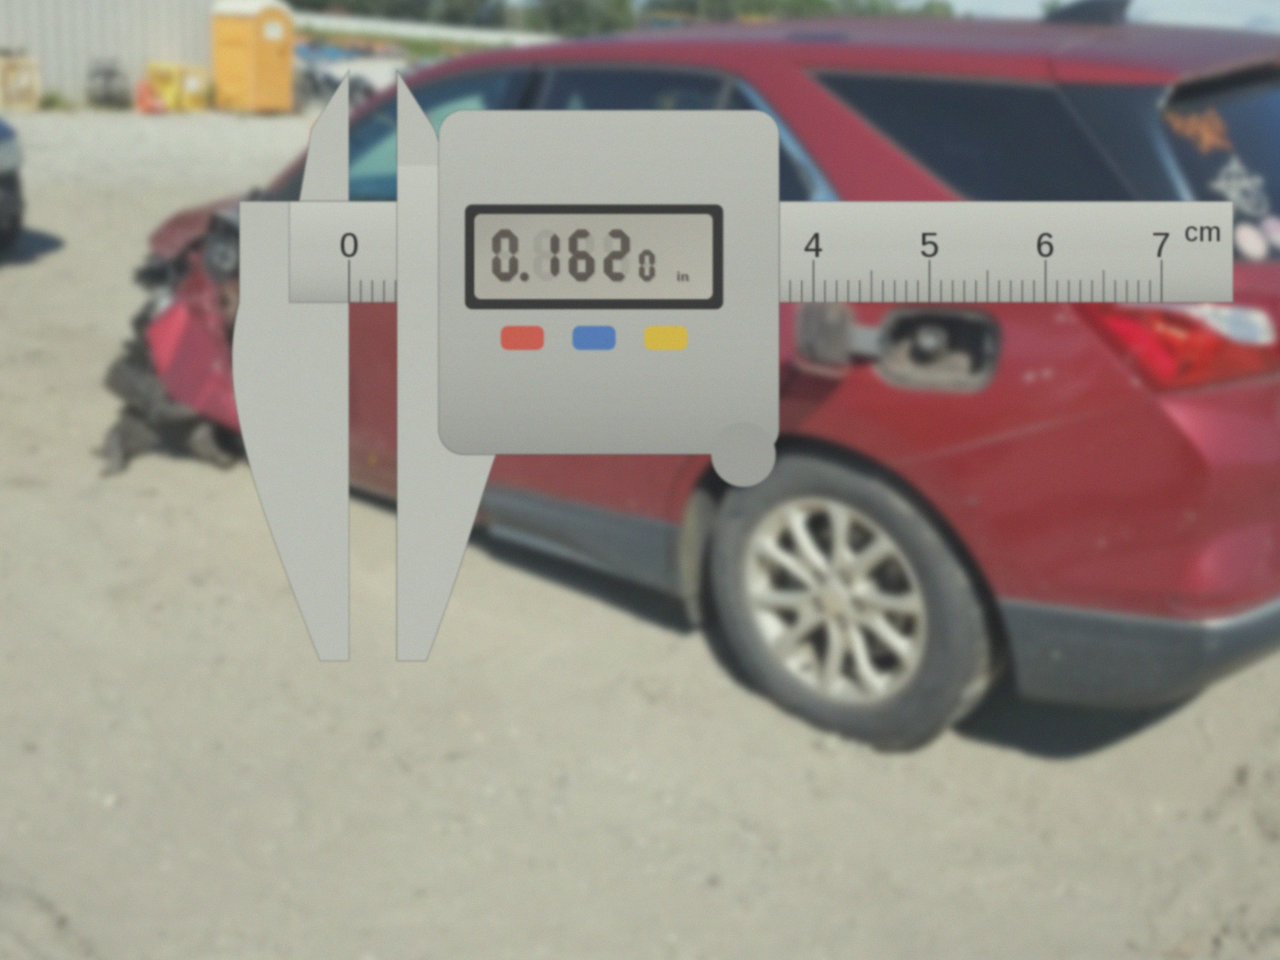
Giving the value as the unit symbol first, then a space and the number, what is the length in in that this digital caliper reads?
in 0.1620
